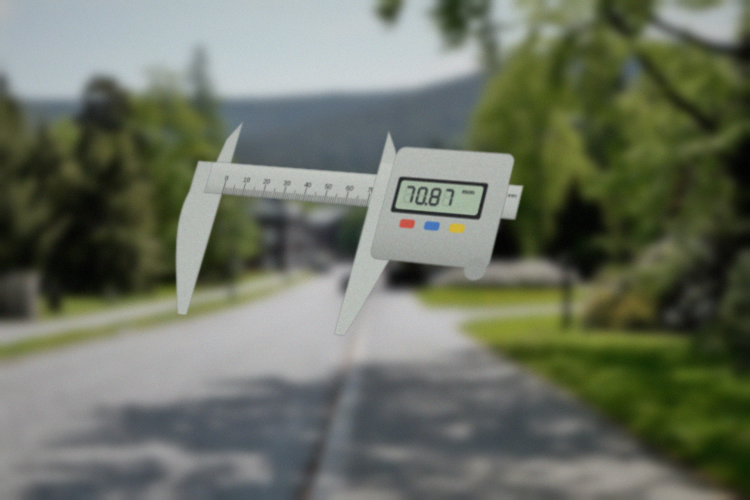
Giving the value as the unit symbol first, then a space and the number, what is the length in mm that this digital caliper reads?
mm 70.87
